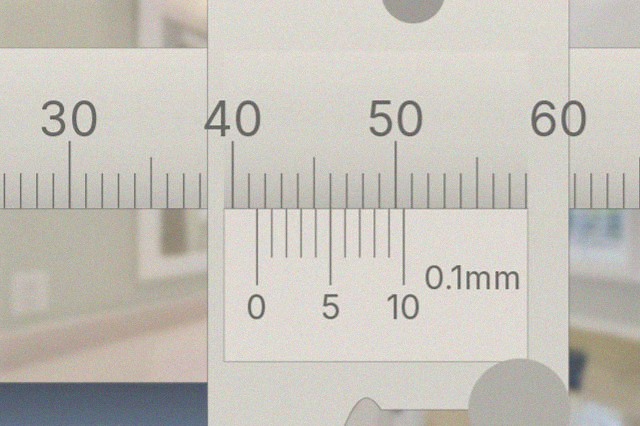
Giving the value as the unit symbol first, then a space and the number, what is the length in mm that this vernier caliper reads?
mm 41.5
